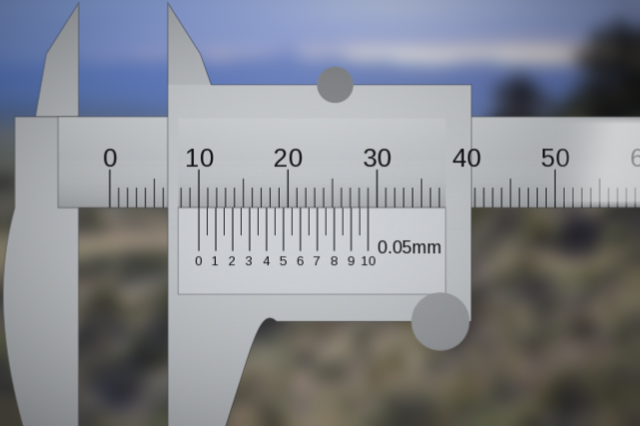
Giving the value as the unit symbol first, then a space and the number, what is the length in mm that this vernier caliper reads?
mm 10.0
